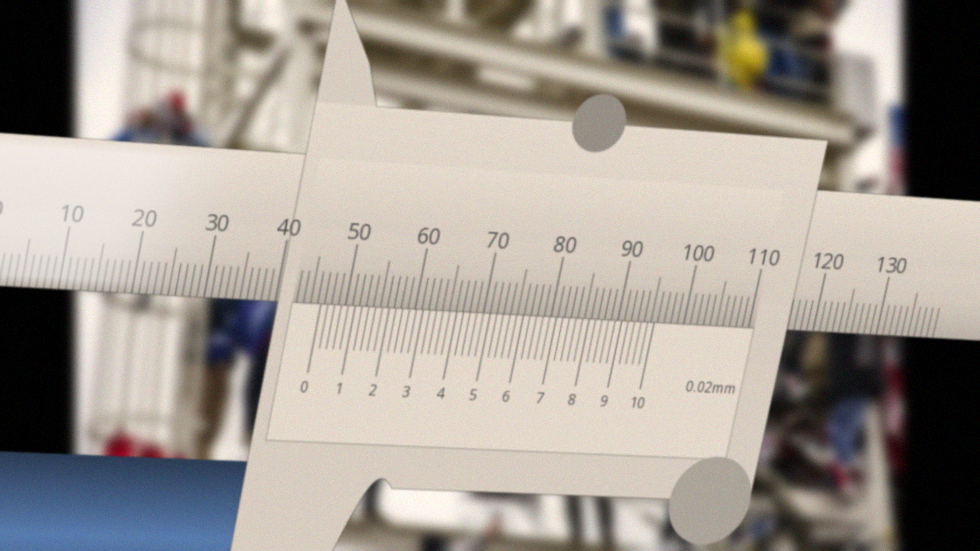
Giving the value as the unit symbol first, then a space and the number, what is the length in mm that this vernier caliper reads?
mm 46.5
